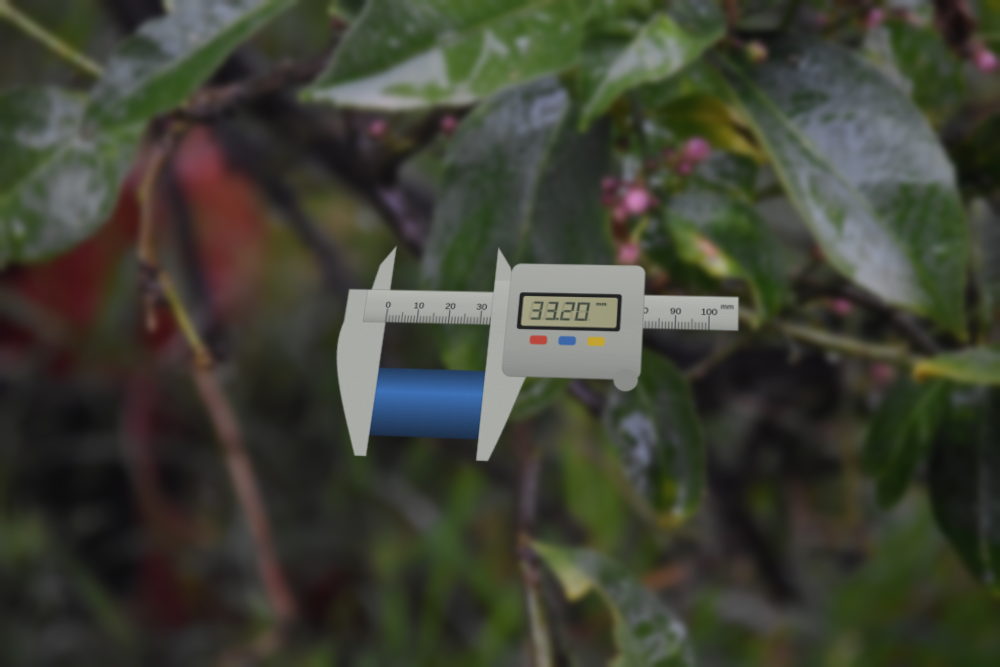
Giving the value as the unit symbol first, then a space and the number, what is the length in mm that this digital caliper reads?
mm 33.20
